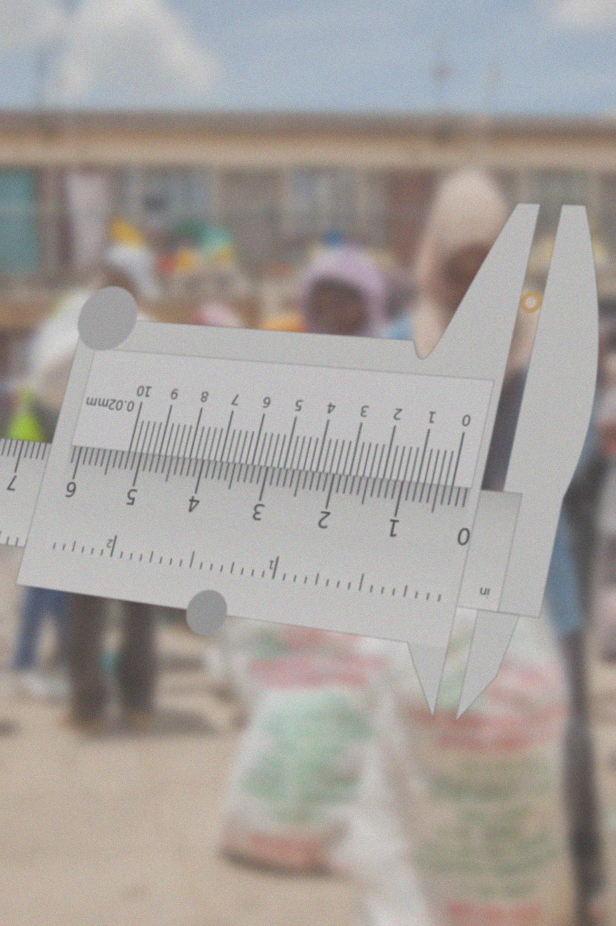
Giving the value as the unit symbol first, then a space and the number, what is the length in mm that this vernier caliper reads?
mm 3.0
